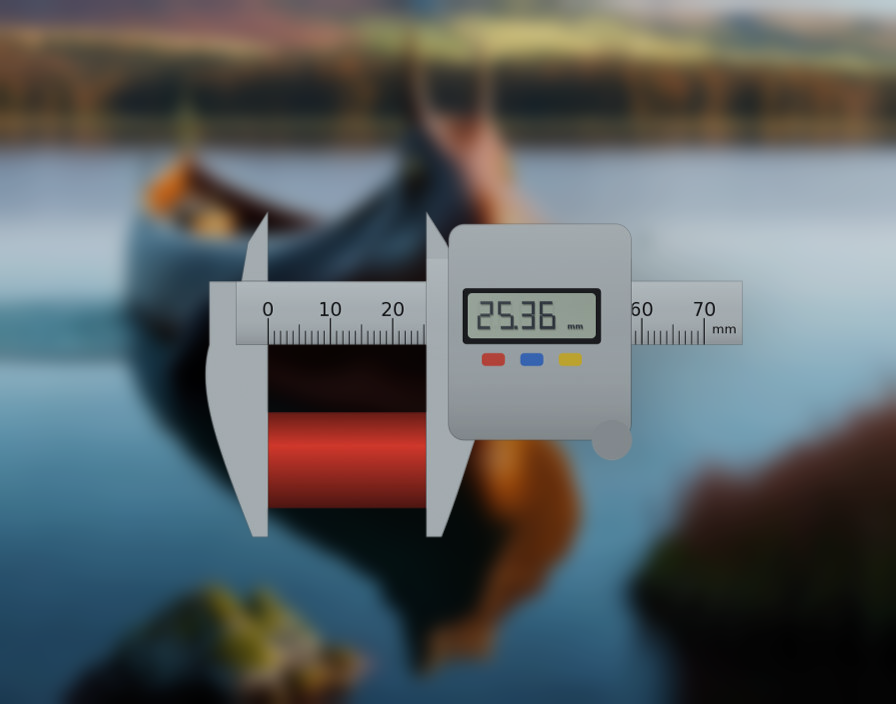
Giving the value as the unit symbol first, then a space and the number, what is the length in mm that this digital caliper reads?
mm 25.36
